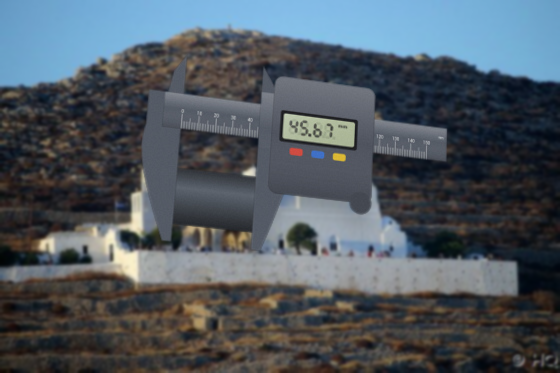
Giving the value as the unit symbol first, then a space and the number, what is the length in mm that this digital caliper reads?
mm 45.67
